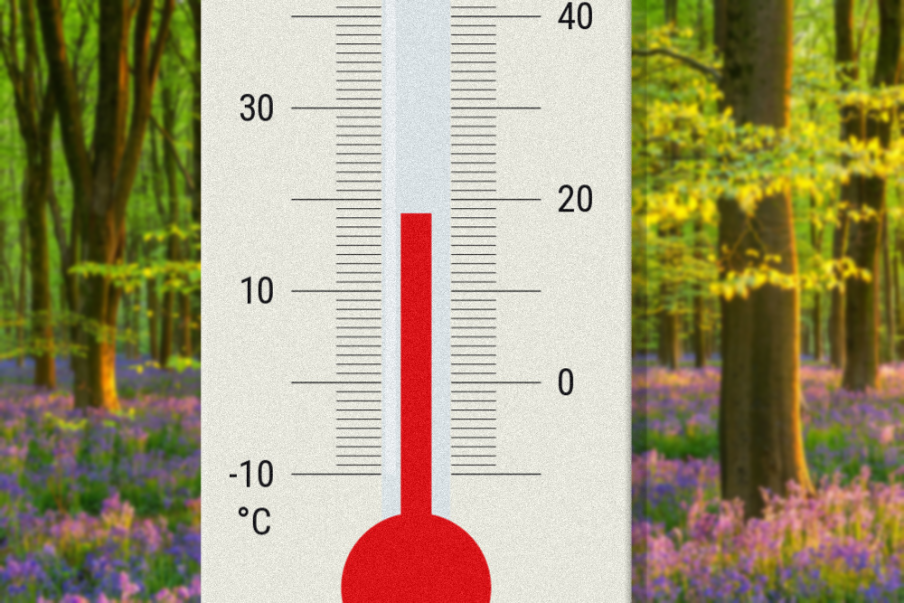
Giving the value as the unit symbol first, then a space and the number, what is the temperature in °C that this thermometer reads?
°C 18.5
